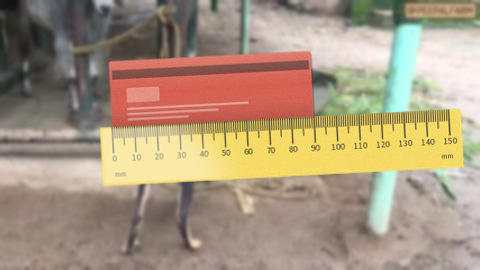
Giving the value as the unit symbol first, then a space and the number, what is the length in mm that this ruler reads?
mm 90
